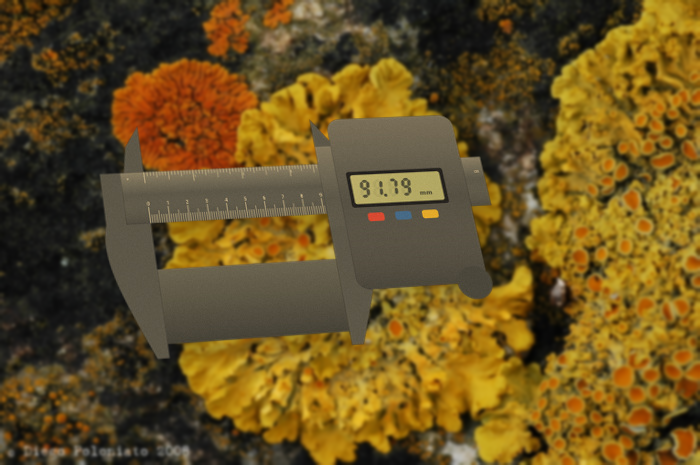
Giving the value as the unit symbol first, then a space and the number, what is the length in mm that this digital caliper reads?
mm 91.79
